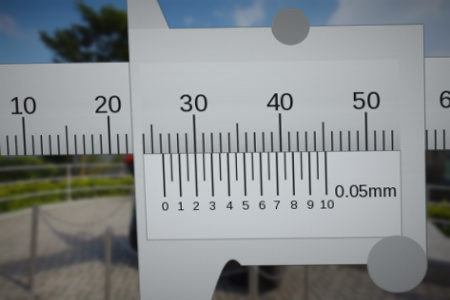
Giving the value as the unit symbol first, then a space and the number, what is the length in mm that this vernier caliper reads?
mm 26.2
